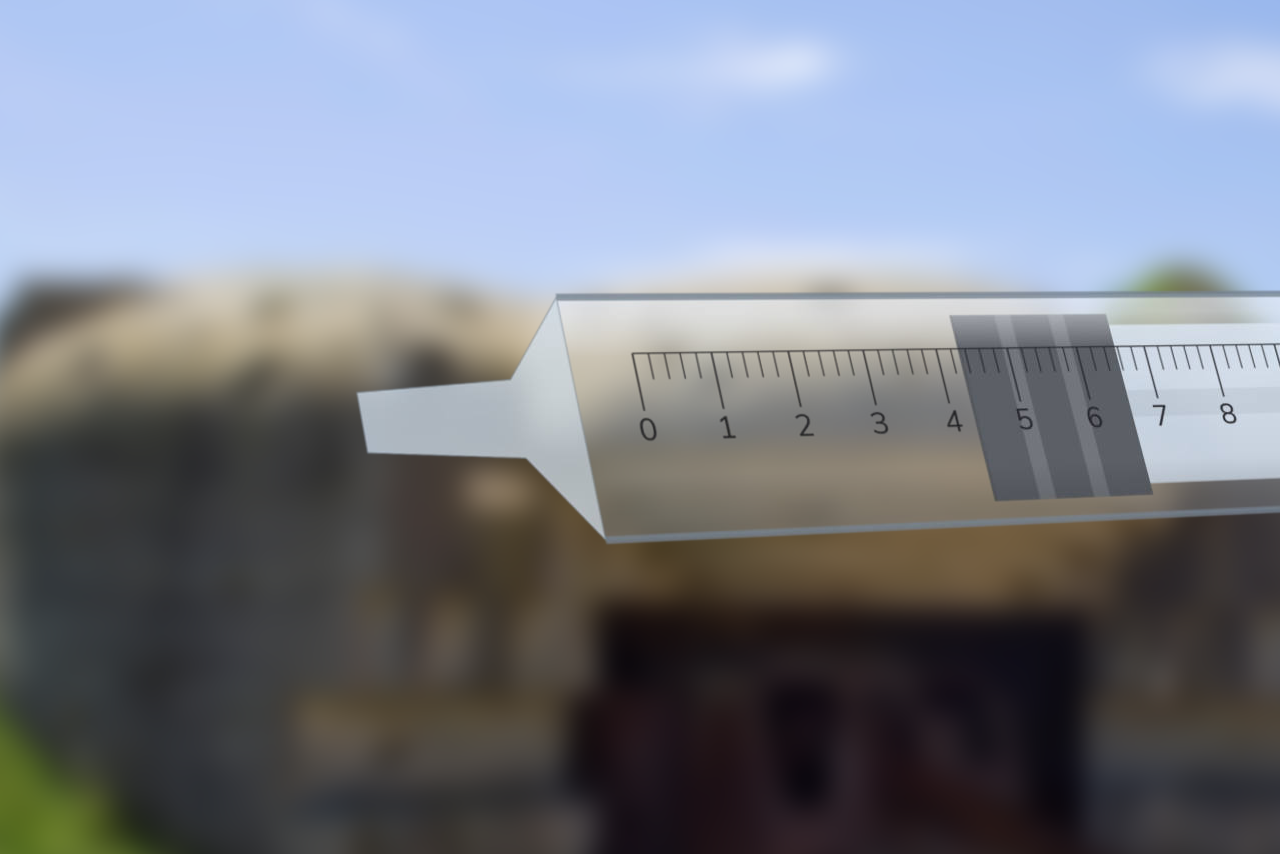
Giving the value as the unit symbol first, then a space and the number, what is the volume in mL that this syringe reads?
mL 4.3
